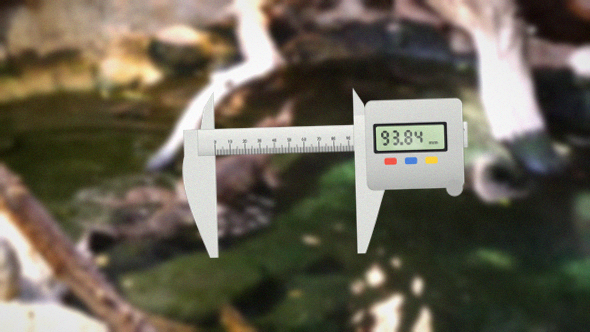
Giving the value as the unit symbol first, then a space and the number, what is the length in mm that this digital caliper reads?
mm 93.84
